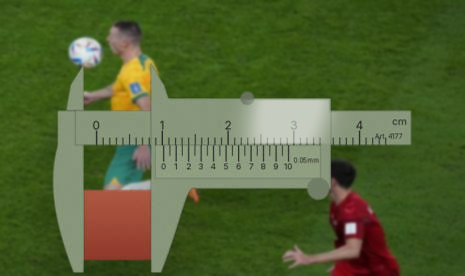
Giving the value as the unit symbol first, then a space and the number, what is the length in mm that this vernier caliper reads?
mm 10.2
